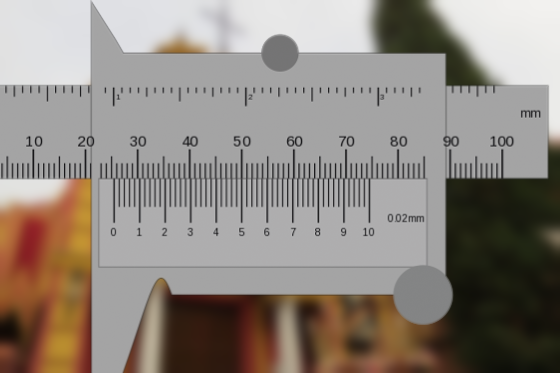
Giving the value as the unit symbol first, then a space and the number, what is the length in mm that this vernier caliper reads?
mm 25.5
